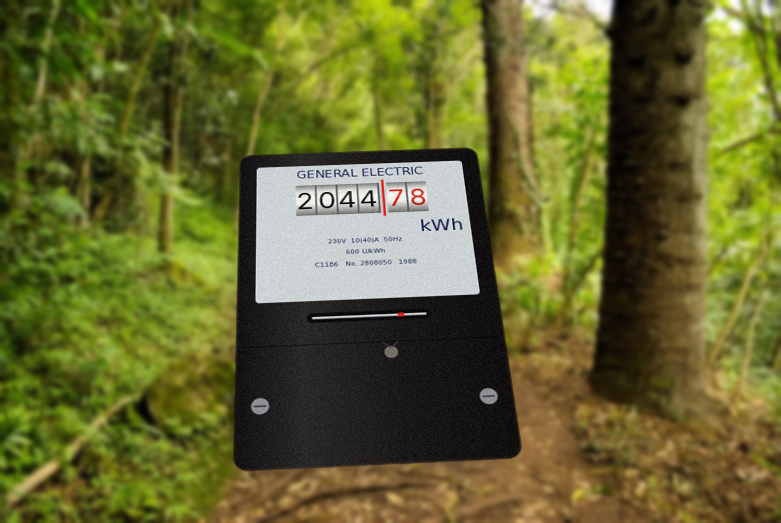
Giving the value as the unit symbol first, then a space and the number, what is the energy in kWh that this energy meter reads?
kWh 2044.78
